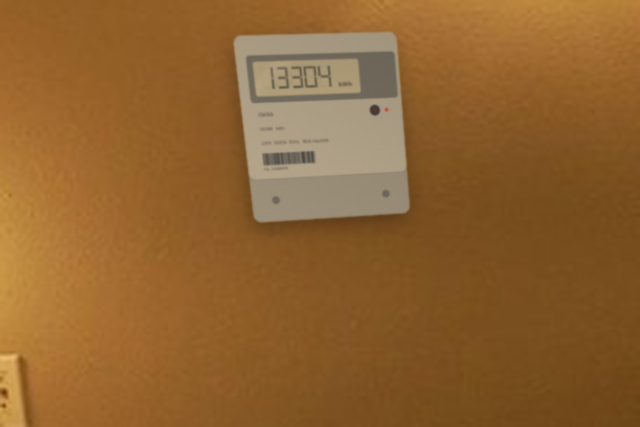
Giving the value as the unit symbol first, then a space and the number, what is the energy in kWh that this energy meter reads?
kWh 13304
